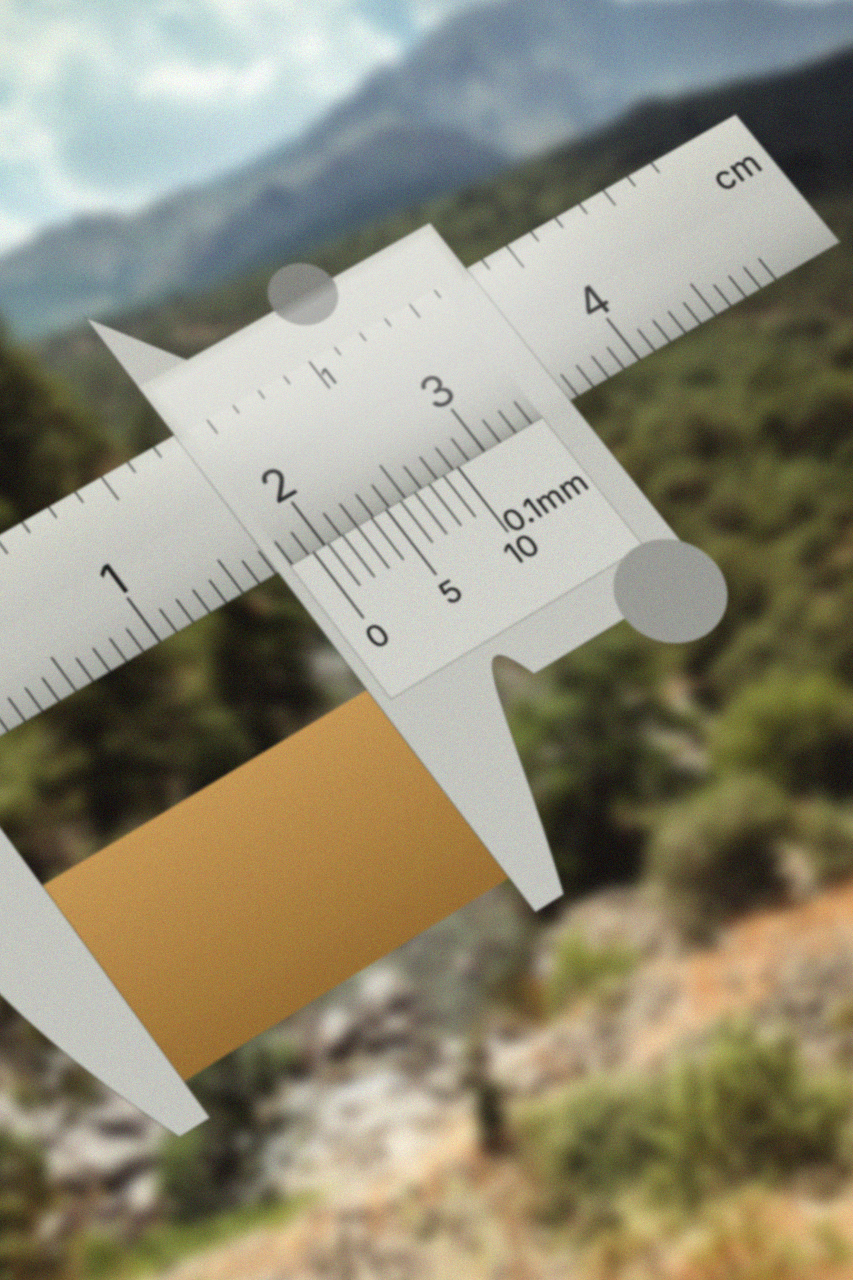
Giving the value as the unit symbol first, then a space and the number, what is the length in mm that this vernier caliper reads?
mm 19.3
